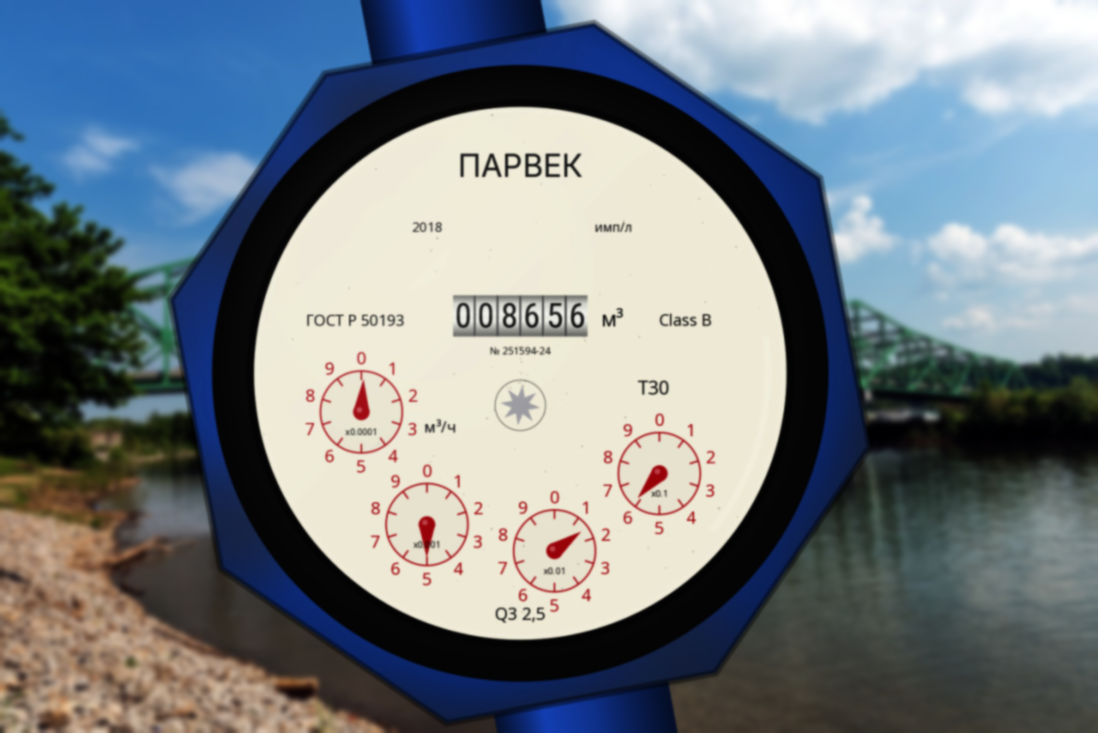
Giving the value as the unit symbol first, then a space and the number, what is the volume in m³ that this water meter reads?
m³ 8656.6150
